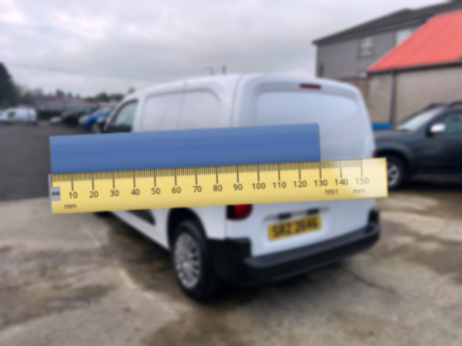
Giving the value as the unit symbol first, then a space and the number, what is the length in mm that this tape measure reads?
mm 130
